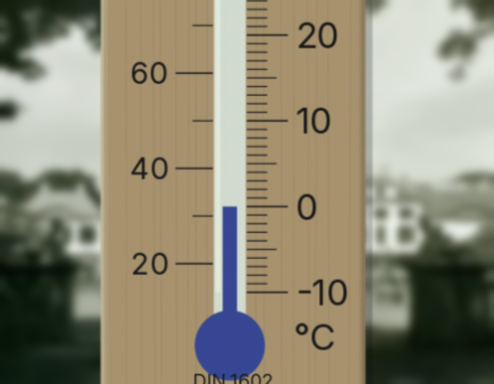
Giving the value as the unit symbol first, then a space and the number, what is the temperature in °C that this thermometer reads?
°C 0
